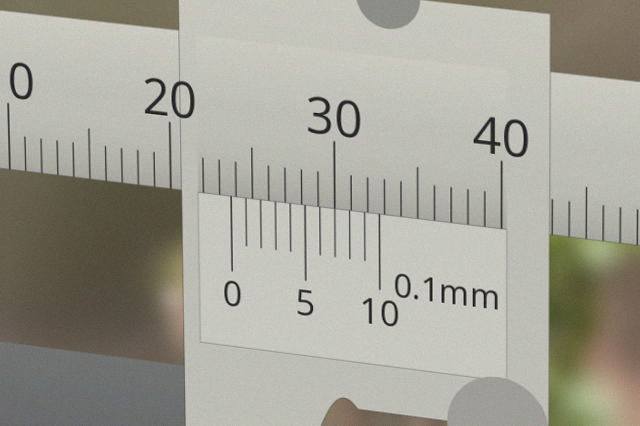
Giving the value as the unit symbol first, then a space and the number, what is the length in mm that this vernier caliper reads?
mm 23.7
